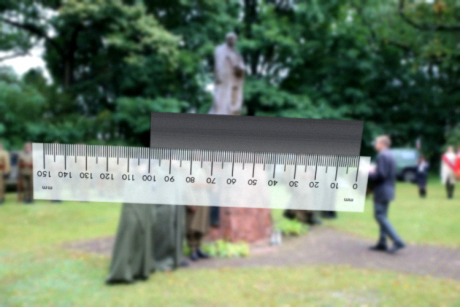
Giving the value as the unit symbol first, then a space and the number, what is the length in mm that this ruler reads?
mm 100
